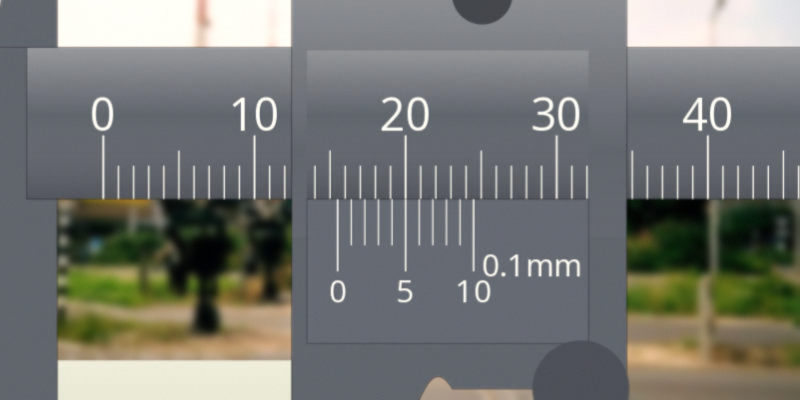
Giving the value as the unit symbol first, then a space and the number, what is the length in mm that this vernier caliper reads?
mm 15.5
